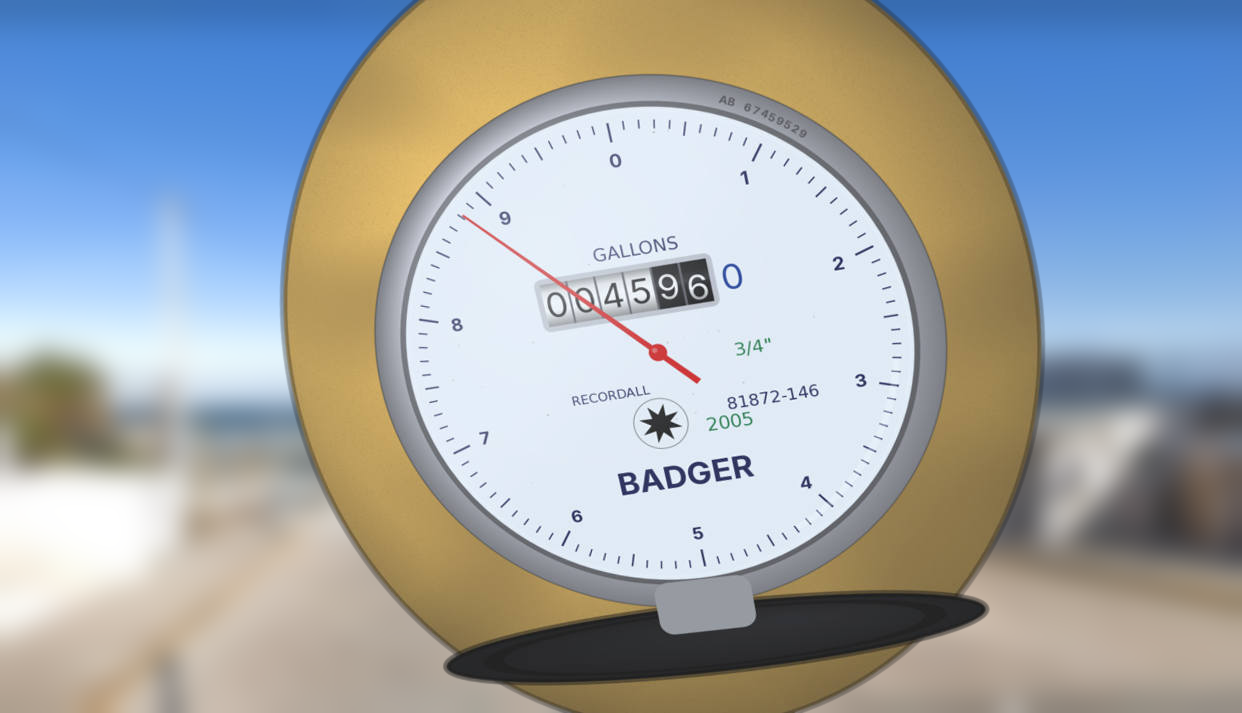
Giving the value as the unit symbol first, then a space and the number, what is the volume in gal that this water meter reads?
gal 45958.8
